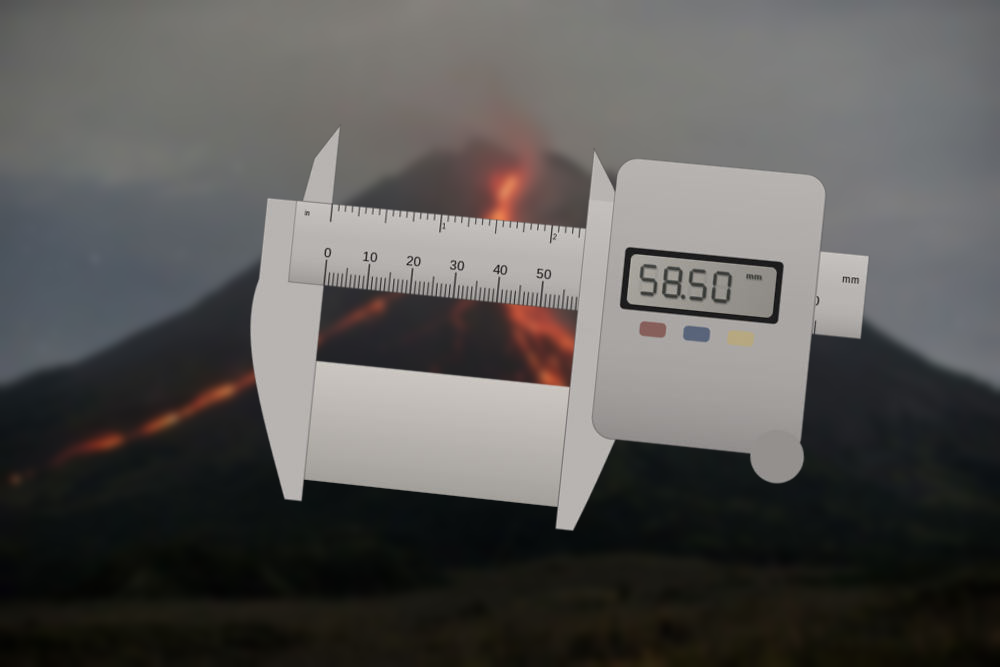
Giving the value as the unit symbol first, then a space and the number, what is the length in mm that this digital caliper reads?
mm 58.50
